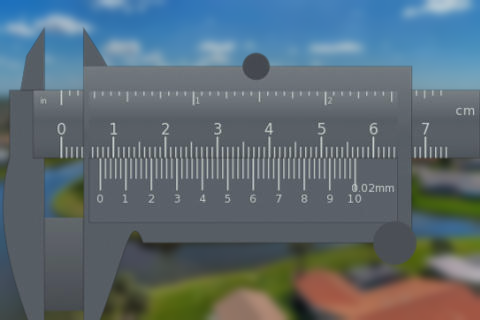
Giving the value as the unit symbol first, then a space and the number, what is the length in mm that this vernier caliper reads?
mm 7.5
